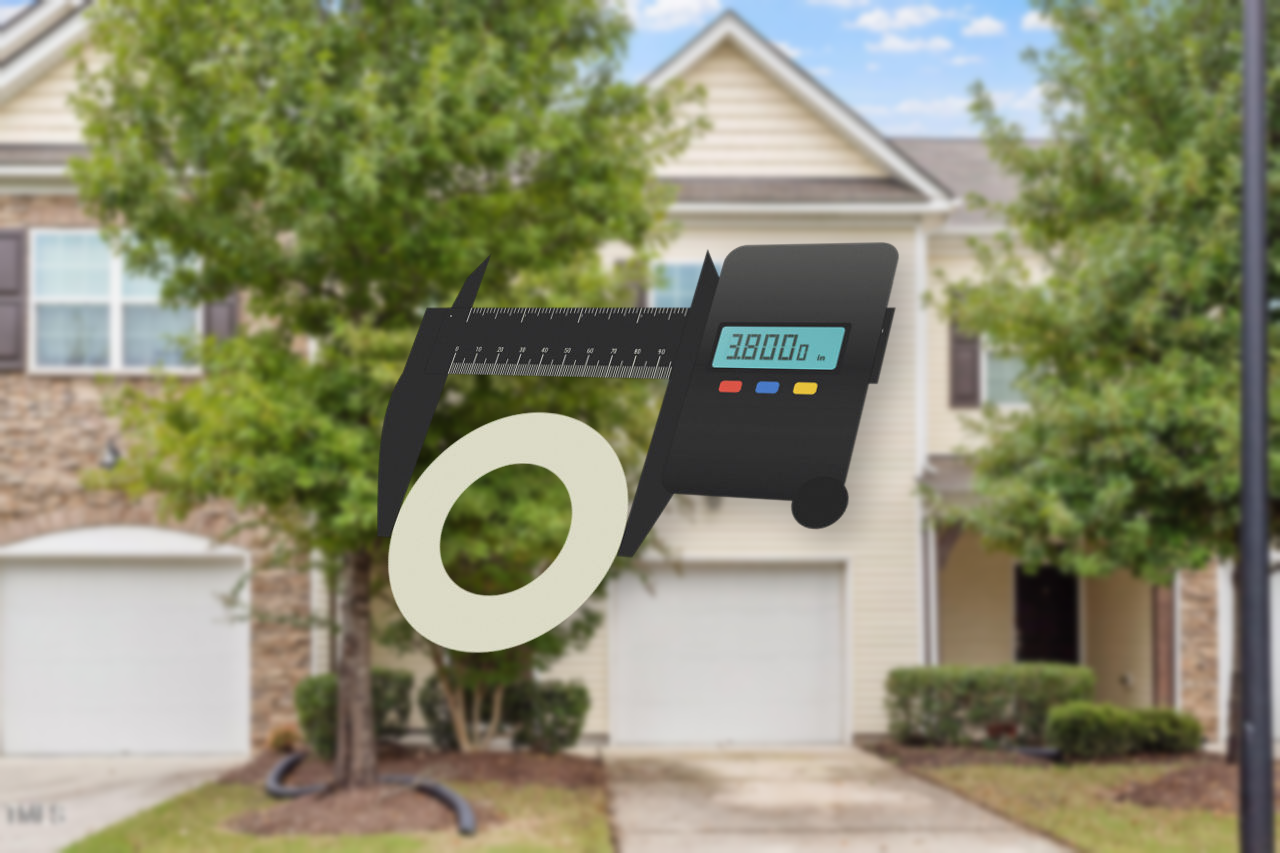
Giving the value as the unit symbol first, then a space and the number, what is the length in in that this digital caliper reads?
in 3.8000
